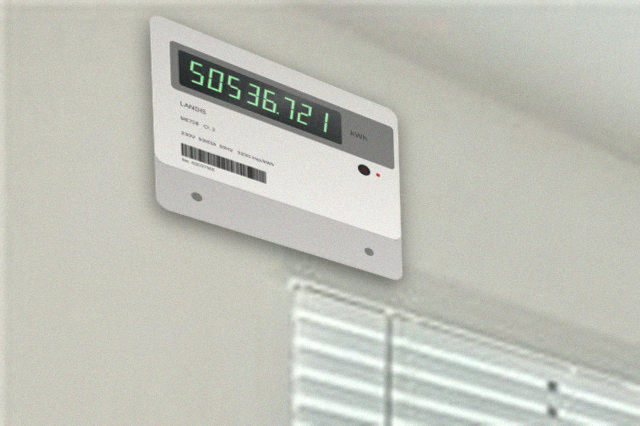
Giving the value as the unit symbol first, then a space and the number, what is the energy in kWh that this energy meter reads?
kWh 50536.721
